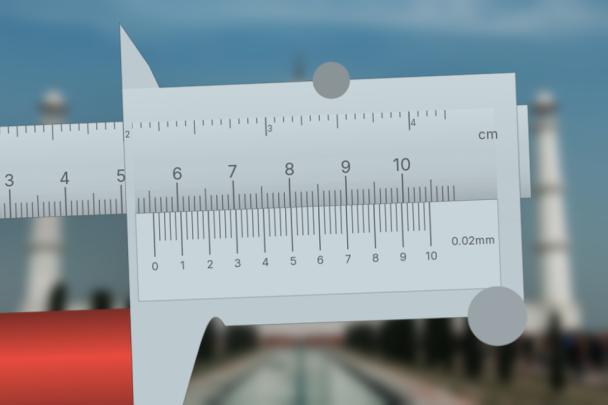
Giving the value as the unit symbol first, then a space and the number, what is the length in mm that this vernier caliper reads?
mm 55.6
